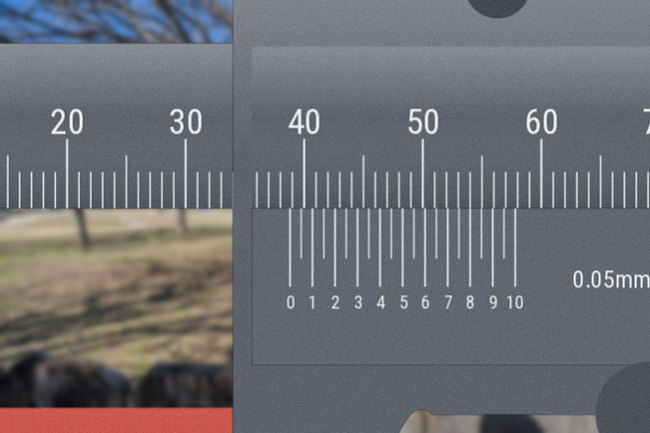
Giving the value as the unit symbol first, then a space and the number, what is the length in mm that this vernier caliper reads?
mm 38.8
